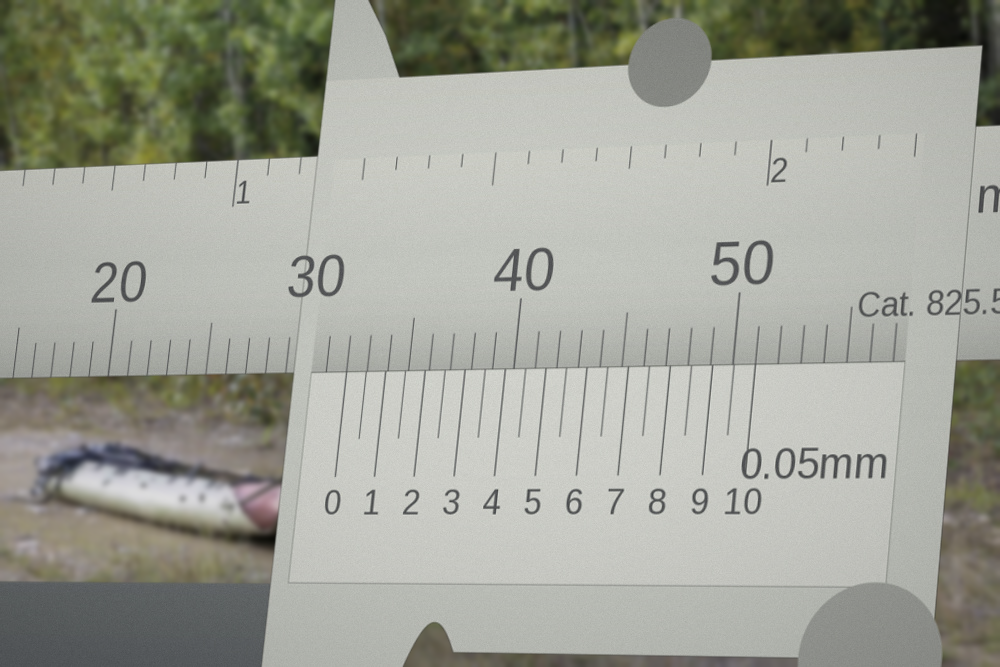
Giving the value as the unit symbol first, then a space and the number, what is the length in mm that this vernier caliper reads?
mm 32.0
